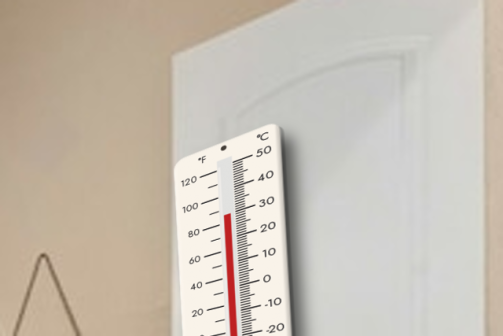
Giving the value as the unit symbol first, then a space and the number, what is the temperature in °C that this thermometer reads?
°C 30
